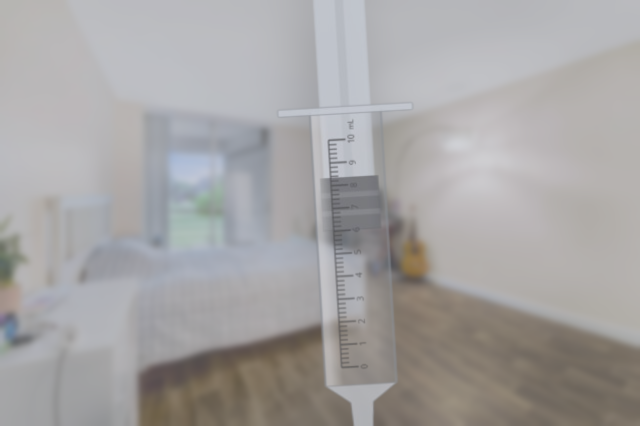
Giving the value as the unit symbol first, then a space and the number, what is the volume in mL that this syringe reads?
mL 6
